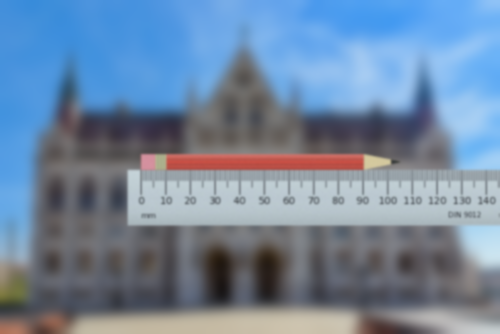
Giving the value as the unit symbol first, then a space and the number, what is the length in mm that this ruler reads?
mm 105
